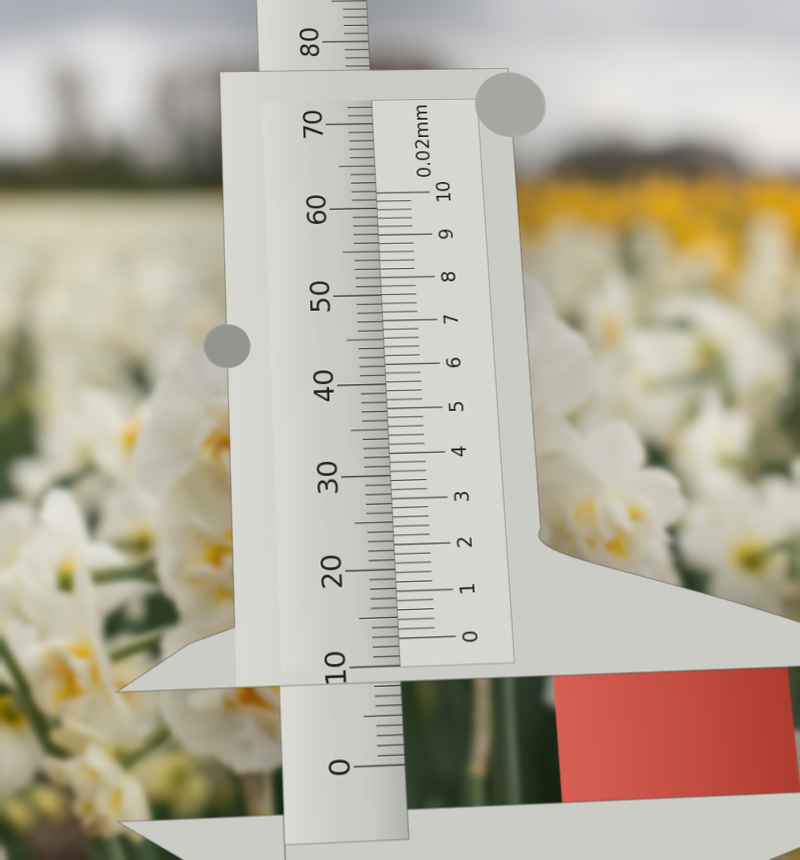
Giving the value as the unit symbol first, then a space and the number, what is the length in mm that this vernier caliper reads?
mm 12.8
